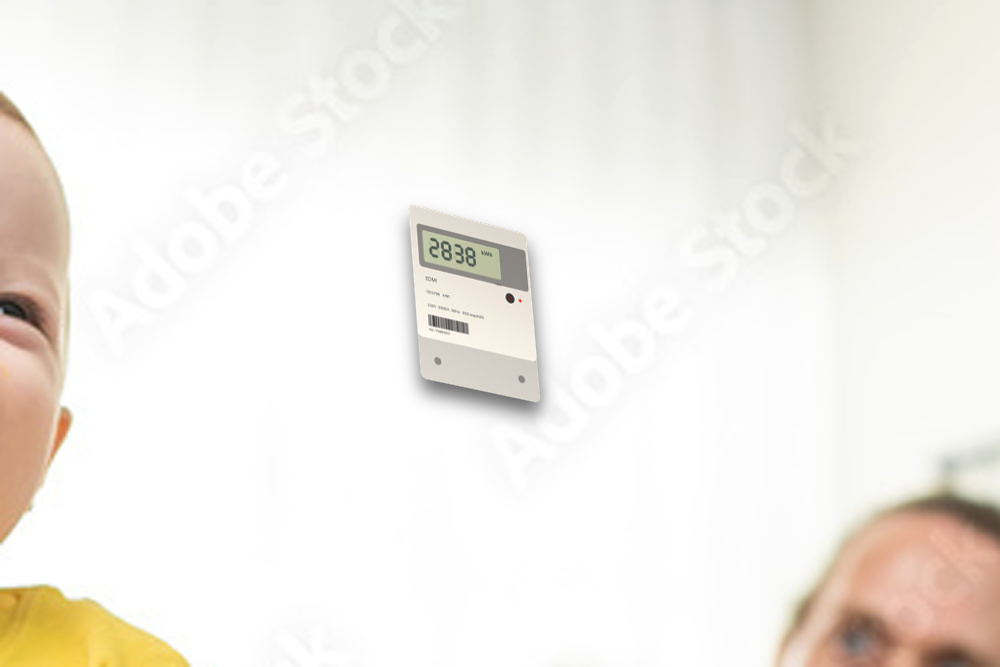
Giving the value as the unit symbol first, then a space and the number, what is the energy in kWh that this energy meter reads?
kWh 2838
